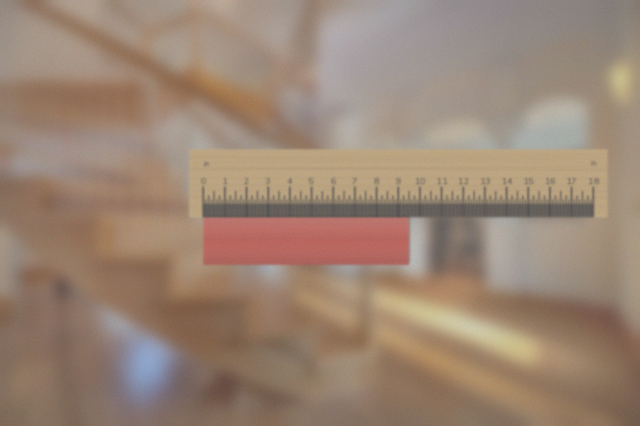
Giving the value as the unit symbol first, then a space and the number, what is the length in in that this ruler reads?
in 9.5
